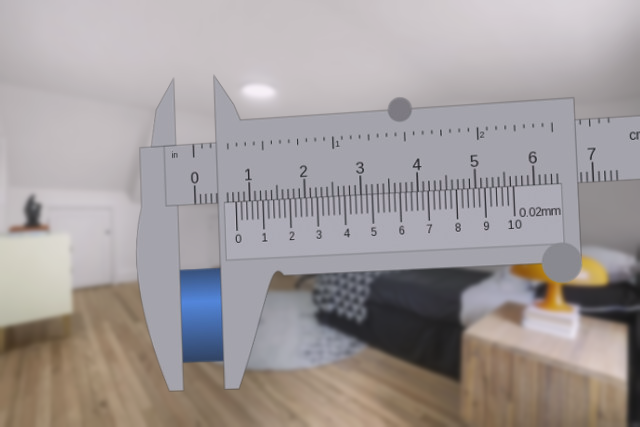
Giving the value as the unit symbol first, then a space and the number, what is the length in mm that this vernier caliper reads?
mm 7.5
